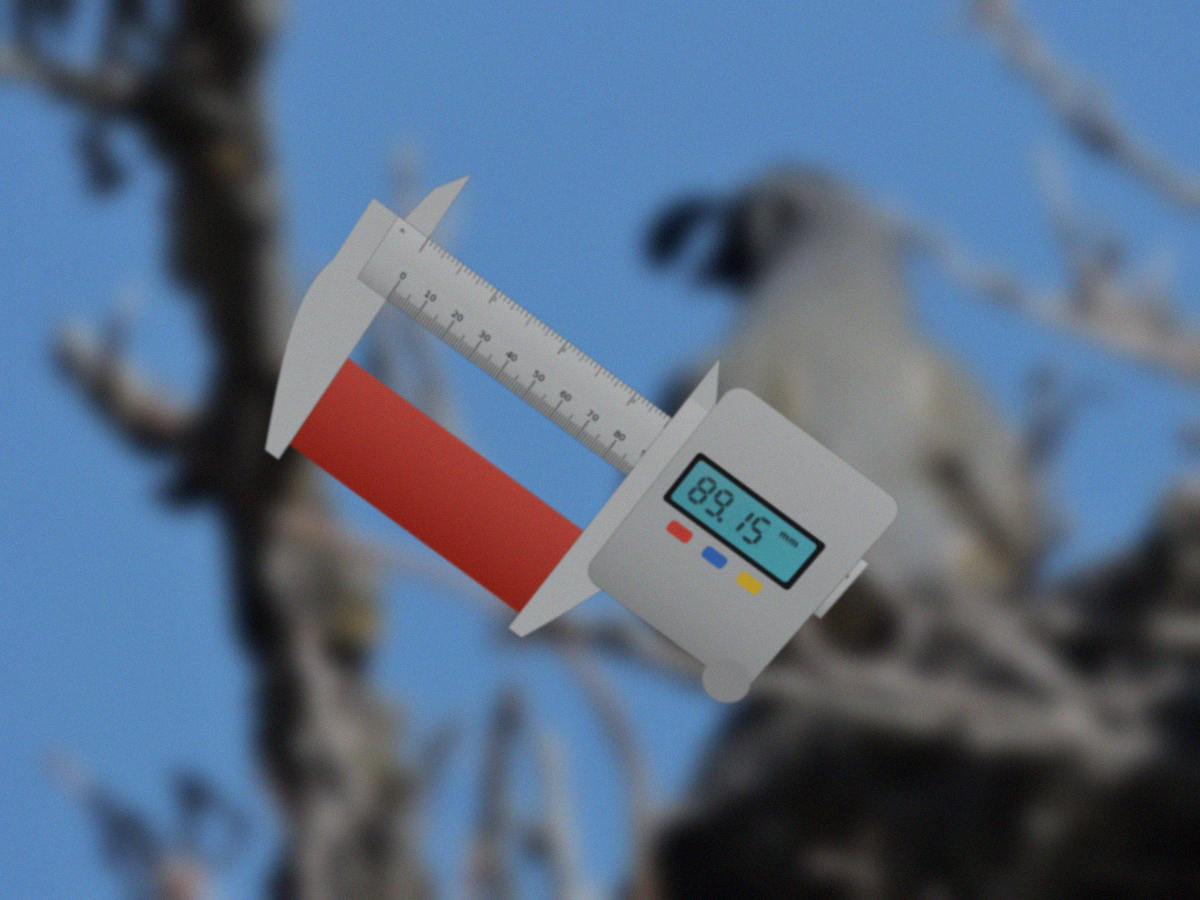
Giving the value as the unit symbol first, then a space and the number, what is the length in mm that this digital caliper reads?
mm 89.15
